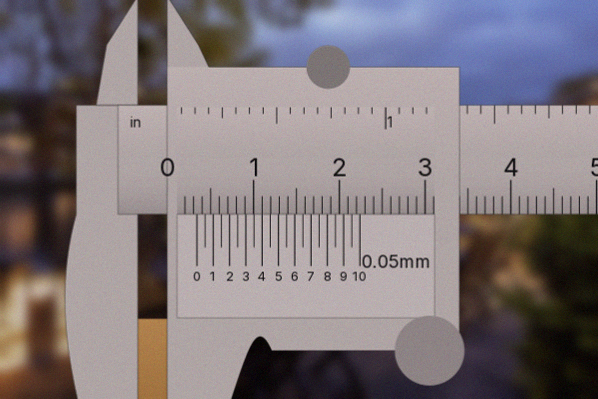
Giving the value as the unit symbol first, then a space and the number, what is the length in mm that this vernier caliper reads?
mm 3.4
